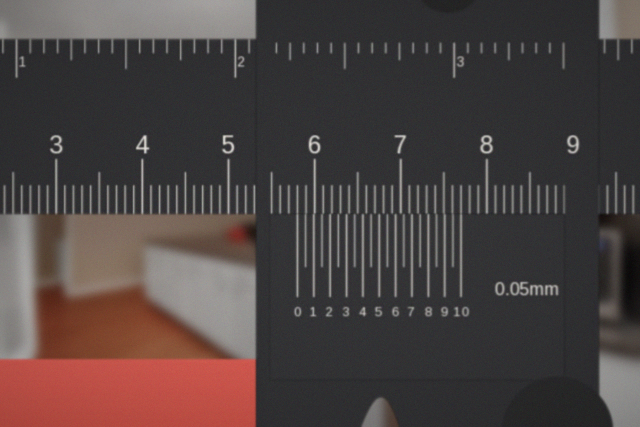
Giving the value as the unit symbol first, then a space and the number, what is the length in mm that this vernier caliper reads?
mm 58.0
